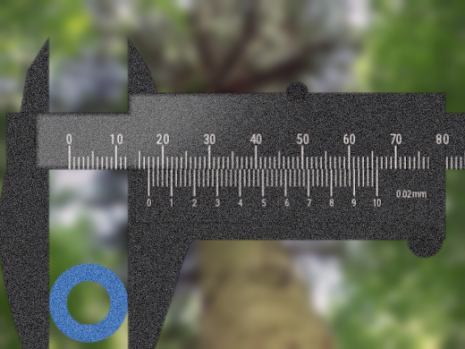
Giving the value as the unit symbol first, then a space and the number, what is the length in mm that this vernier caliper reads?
mm 17.0
